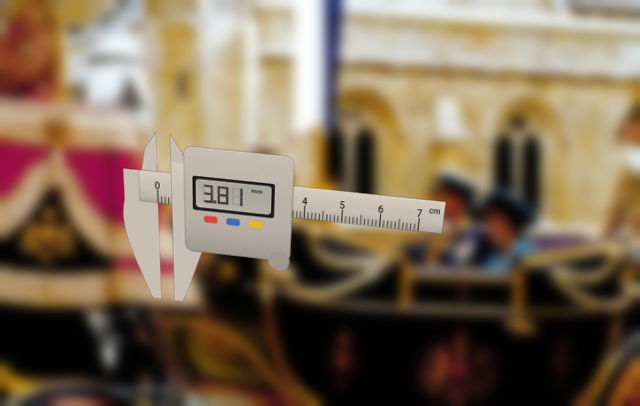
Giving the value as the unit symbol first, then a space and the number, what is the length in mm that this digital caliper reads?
mm 3.81
